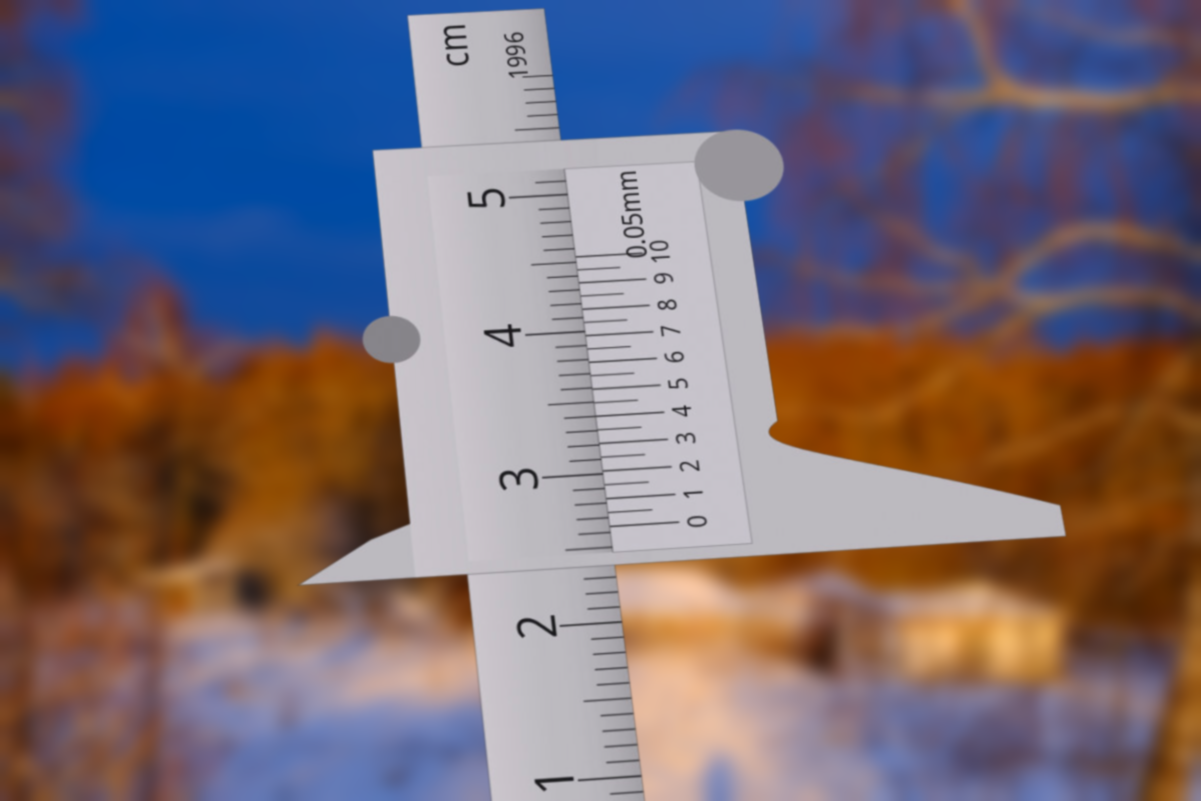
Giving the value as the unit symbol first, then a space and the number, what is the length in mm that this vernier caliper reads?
mm 26.4
